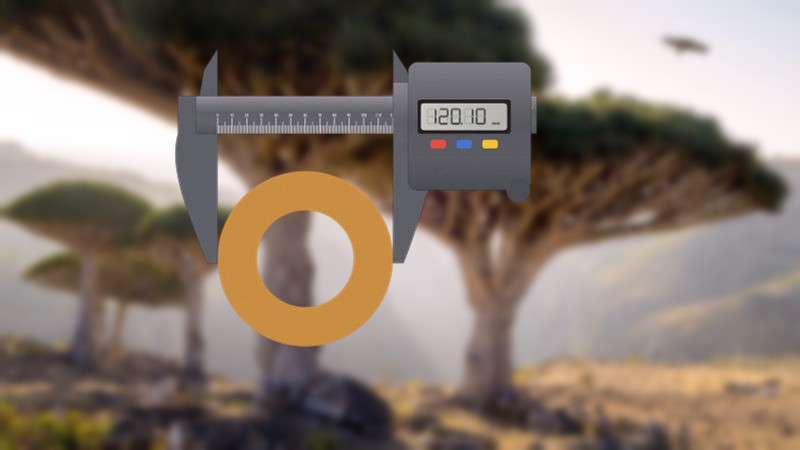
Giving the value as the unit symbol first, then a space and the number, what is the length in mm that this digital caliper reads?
mm 120.10
